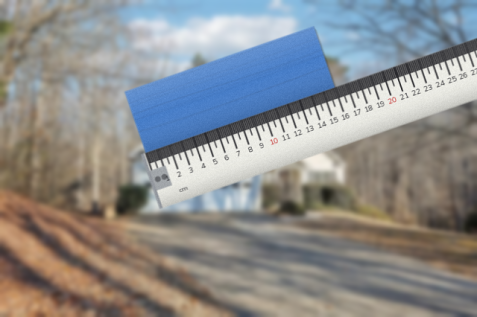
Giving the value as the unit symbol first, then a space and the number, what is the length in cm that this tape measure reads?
cm 16
